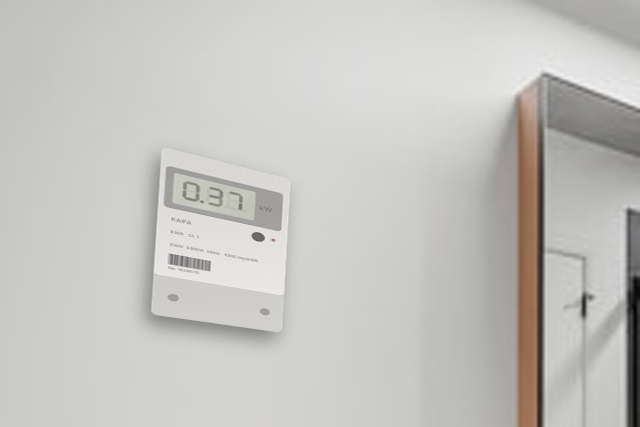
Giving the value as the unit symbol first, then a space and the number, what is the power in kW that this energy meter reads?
kW 0.37
